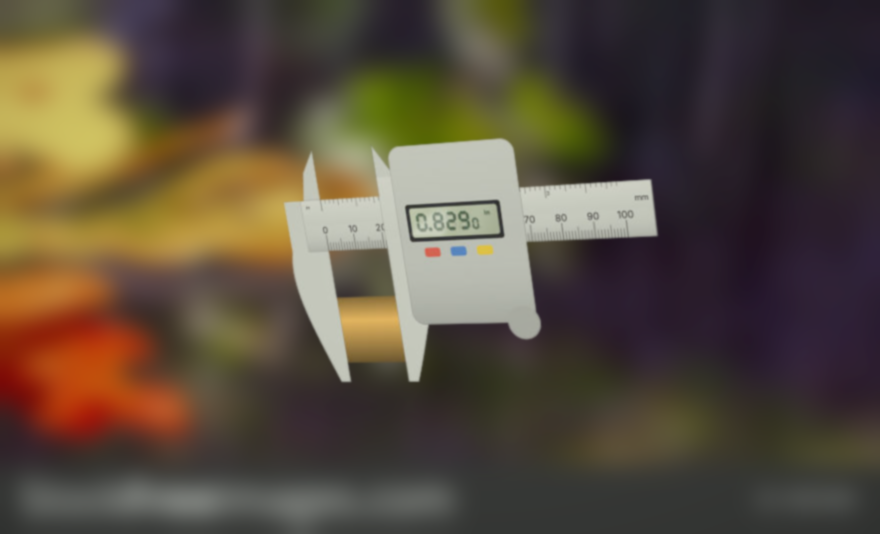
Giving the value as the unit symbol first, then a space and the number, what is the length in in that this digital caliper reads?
in 0.8290
